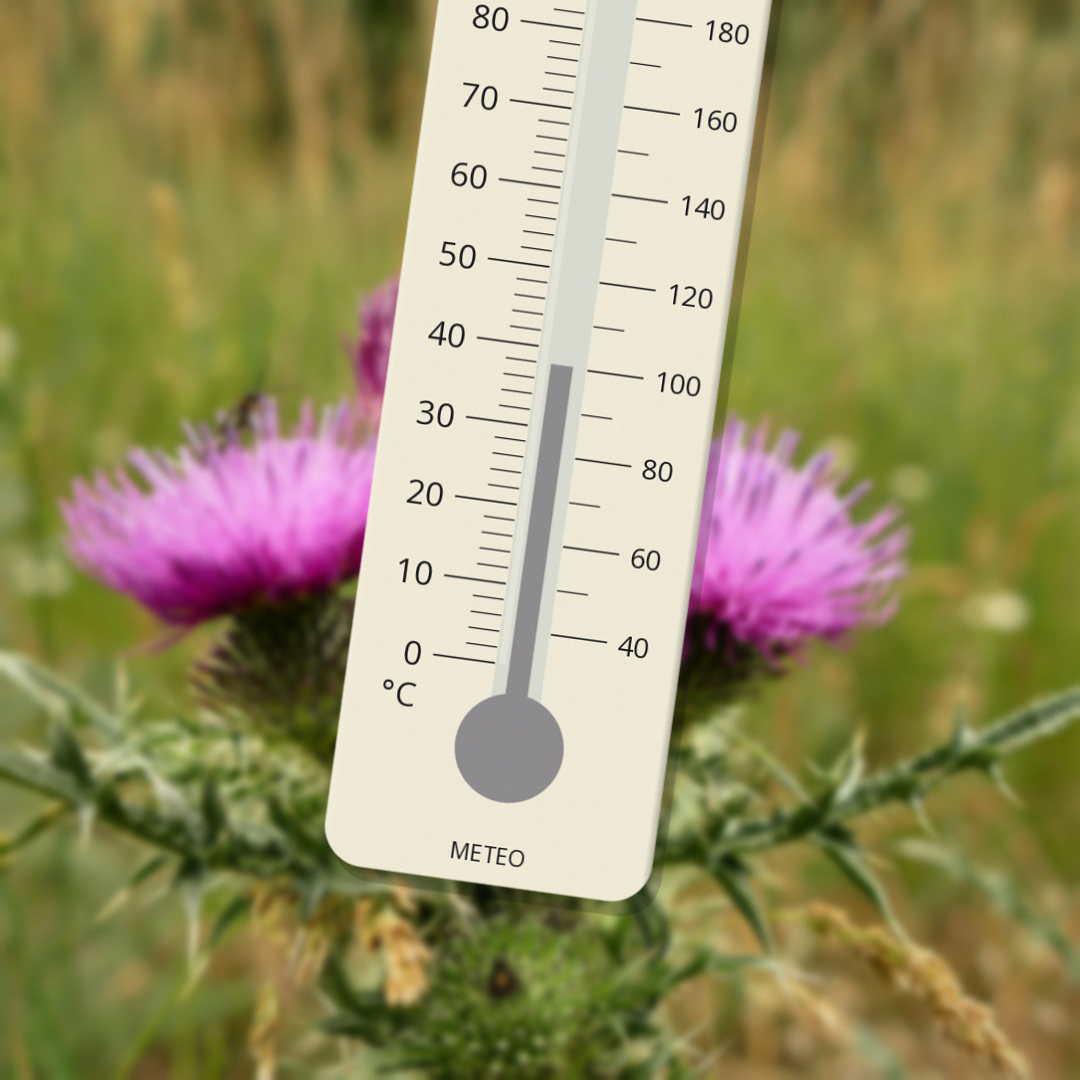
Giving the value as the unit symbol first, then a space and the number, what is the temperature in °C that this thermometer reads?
°C 38
